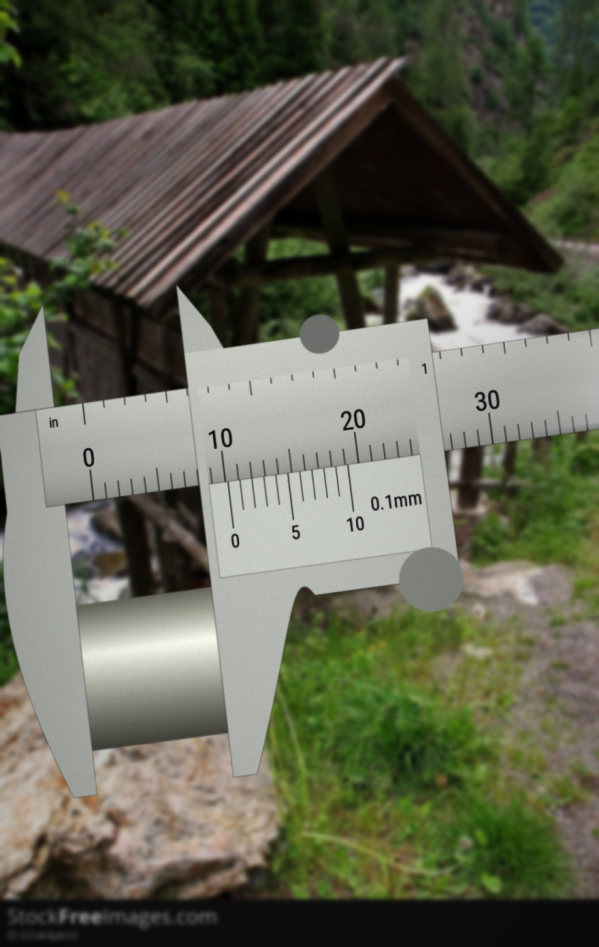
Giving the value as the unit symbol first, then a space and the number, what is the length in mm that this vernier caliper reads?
mm 10.2
